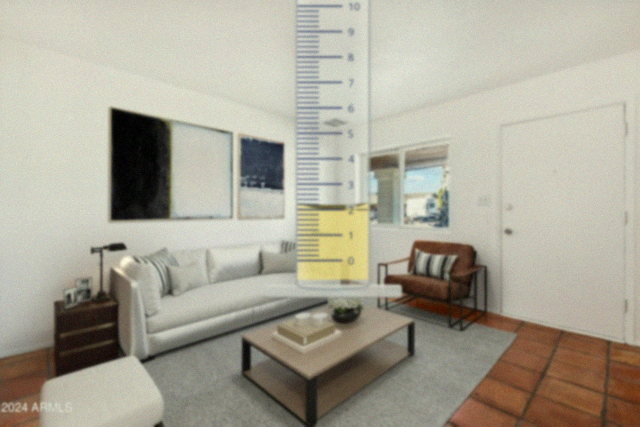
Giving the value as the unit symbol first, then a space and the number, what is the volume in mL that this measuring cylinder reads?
mL 2
